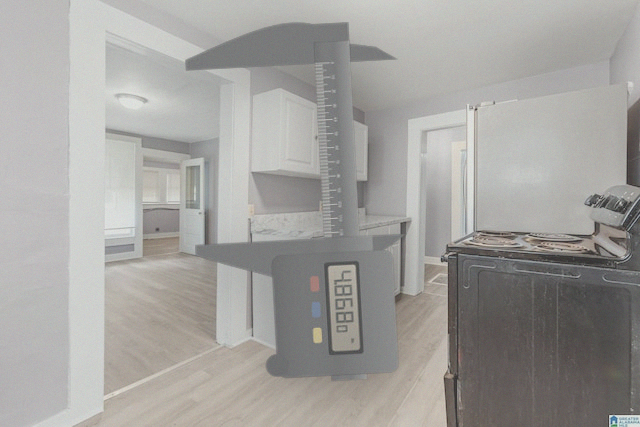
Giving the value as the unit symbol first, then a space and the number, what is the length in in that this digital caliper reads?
in 4.8680
